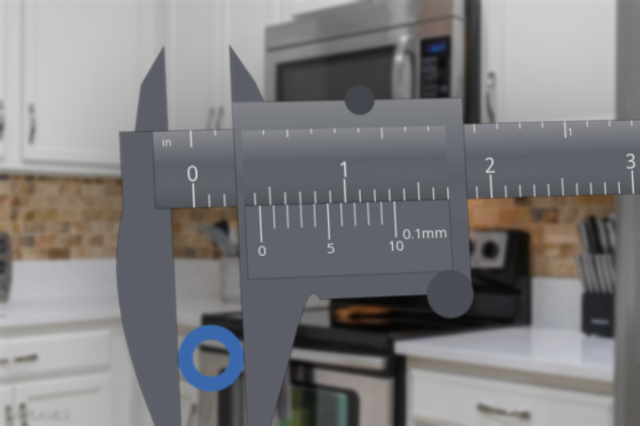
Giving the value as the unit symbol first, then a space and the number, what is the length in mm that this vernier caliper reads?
mm 4.3
